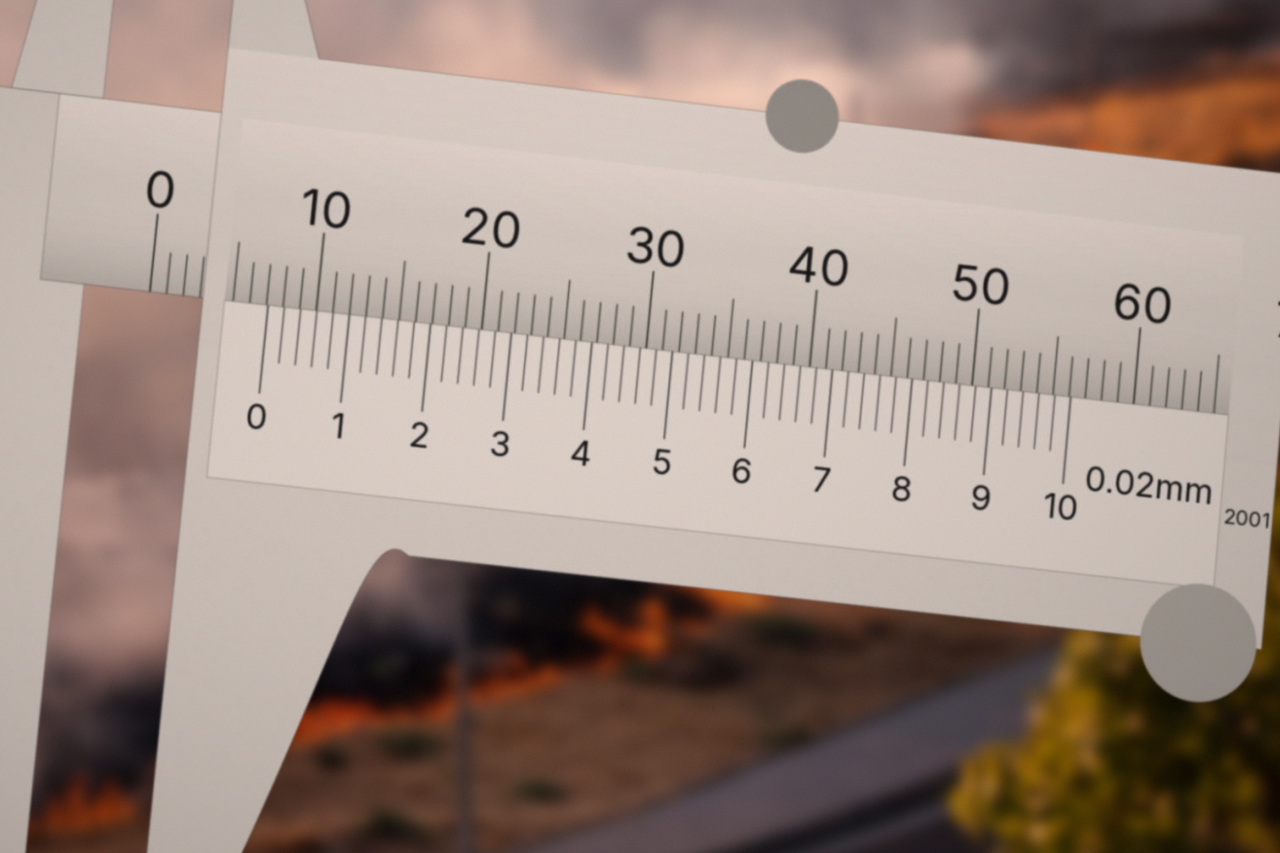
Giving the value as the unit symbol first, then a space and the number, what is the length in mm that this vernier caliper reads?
mm 7.1
